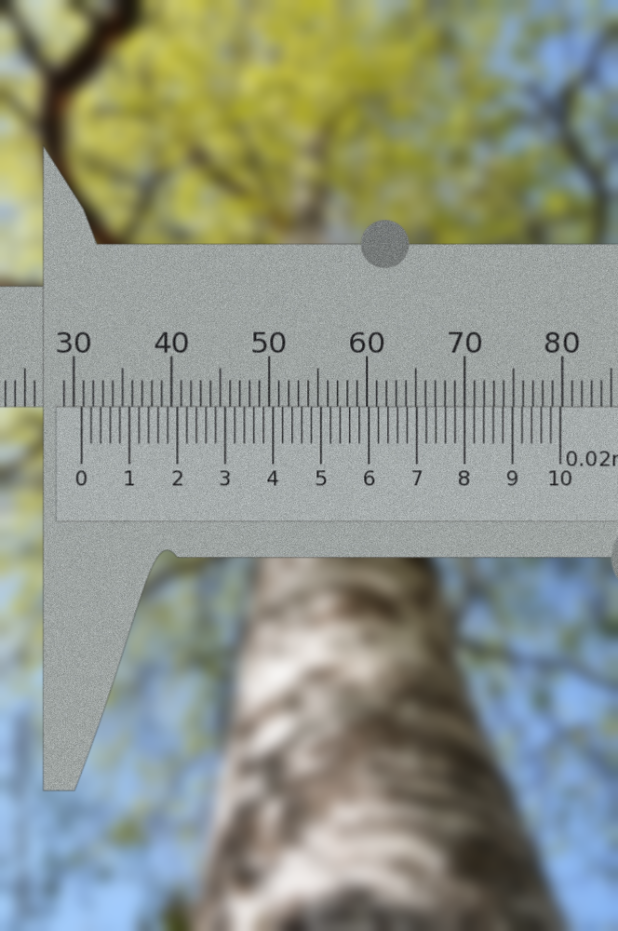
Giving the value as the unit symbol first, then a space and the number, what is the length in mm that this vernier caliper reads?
mm 30.8
